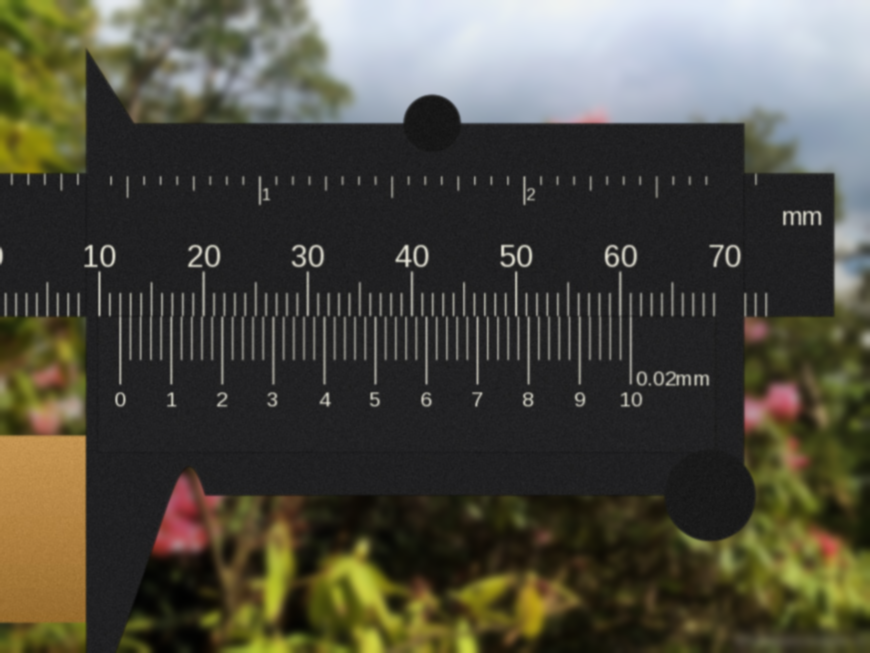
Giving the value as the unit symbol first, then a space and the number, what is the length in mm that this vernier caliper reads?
mm 12.0
